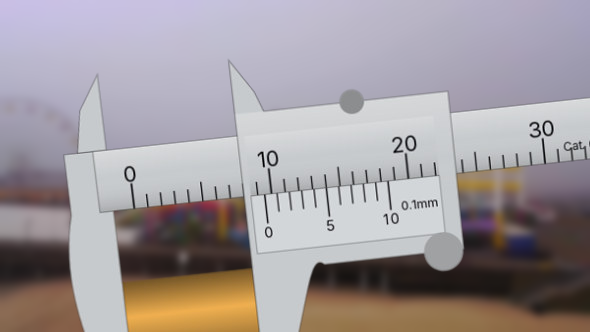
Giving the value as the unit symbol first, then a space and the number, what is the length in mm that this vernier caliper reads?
mm 9.5
